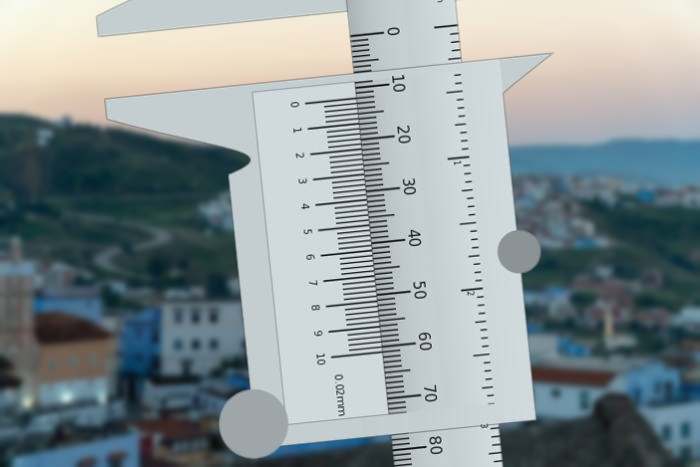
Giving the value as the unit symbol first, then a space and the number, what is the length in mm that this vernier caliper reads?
mm 12.0
